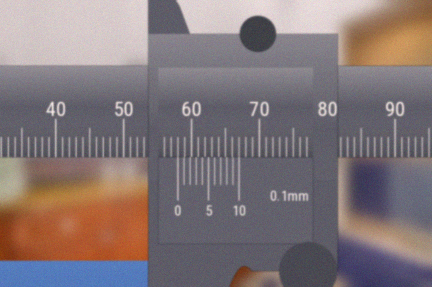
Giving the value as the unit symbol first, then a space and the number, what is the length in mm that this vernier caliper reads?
mm 58.0
